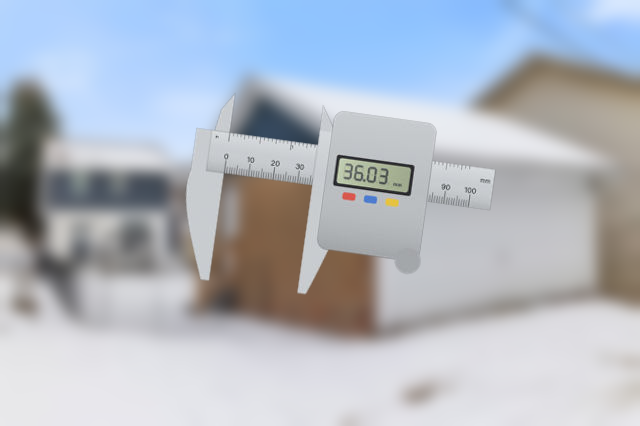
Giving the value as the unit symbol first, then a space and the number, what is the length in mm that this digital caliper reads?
mm 36.03
